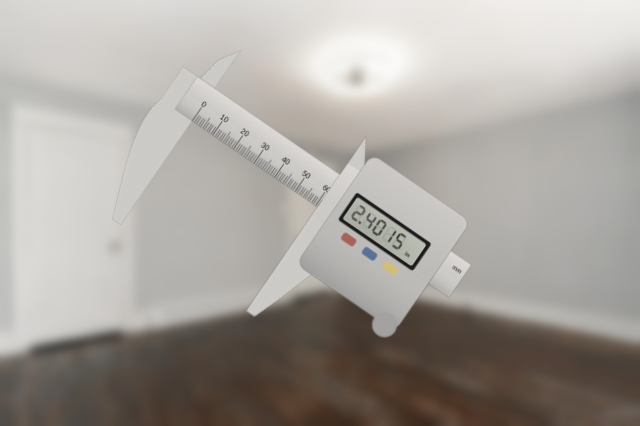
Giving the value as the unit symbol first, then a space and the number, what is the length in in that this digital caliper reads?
in 2.4015
